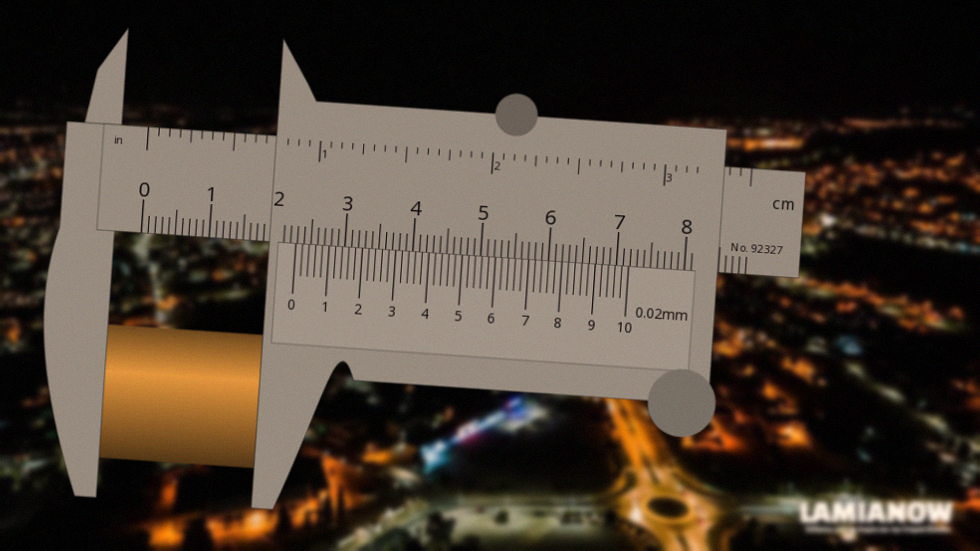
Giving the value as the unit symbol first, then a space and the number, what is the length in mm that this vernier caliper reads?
mm 22.8
